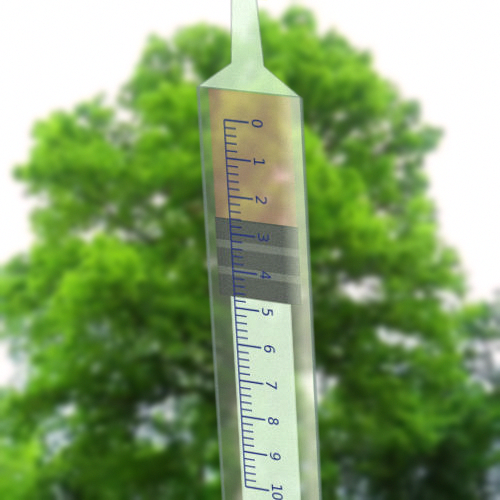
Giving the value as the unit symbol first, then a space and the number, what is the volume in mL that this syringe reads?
mL 2.6
